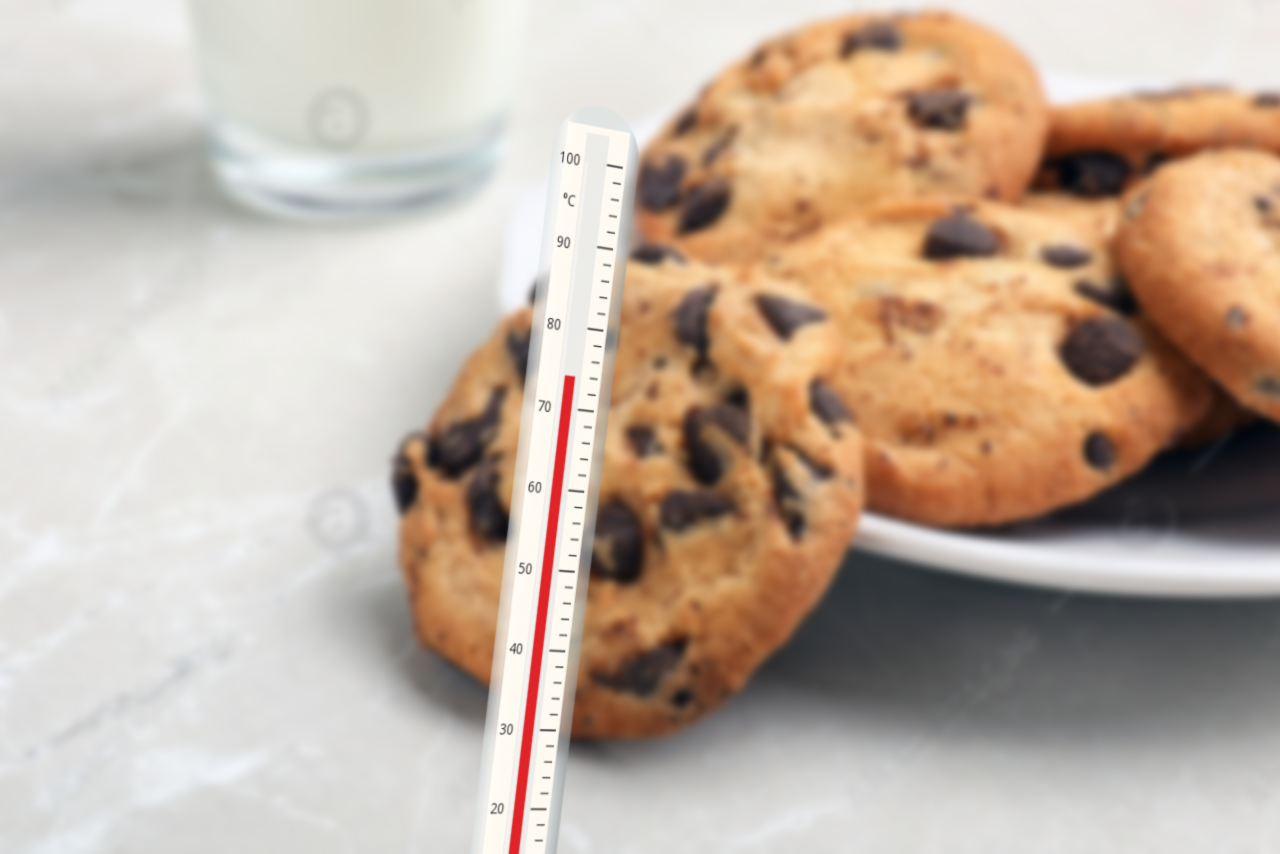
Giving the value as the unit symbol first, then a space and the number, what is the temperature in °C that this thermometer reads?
°C 74
